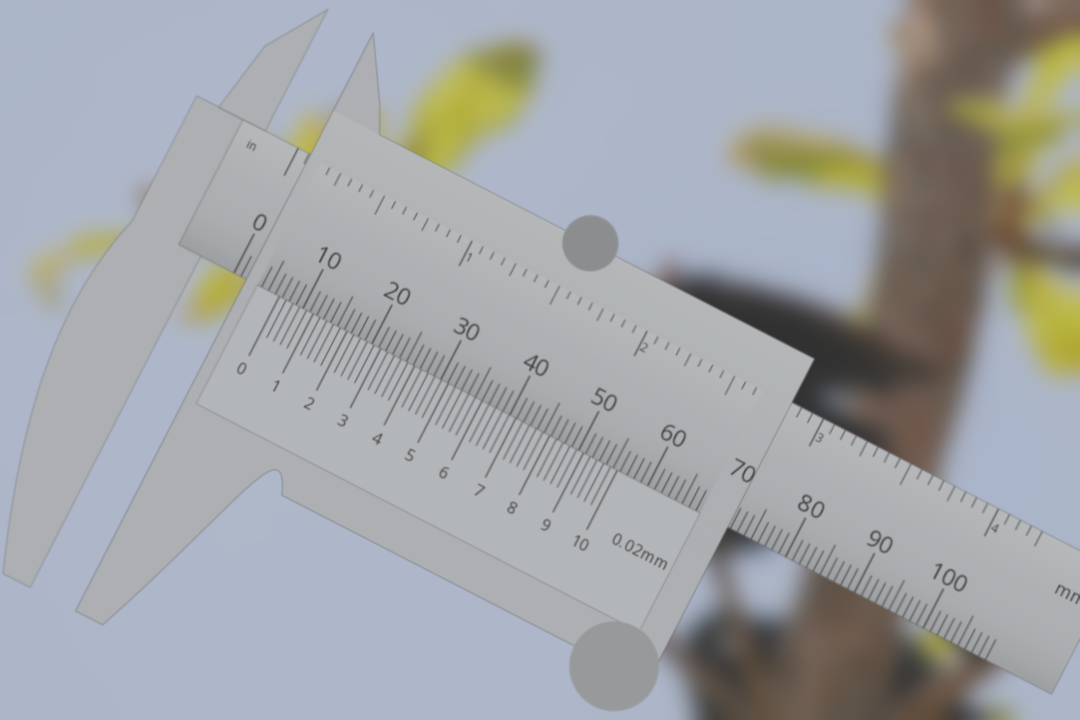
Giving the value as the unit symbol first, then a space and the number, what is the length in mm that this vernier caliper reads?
mm 6.6
